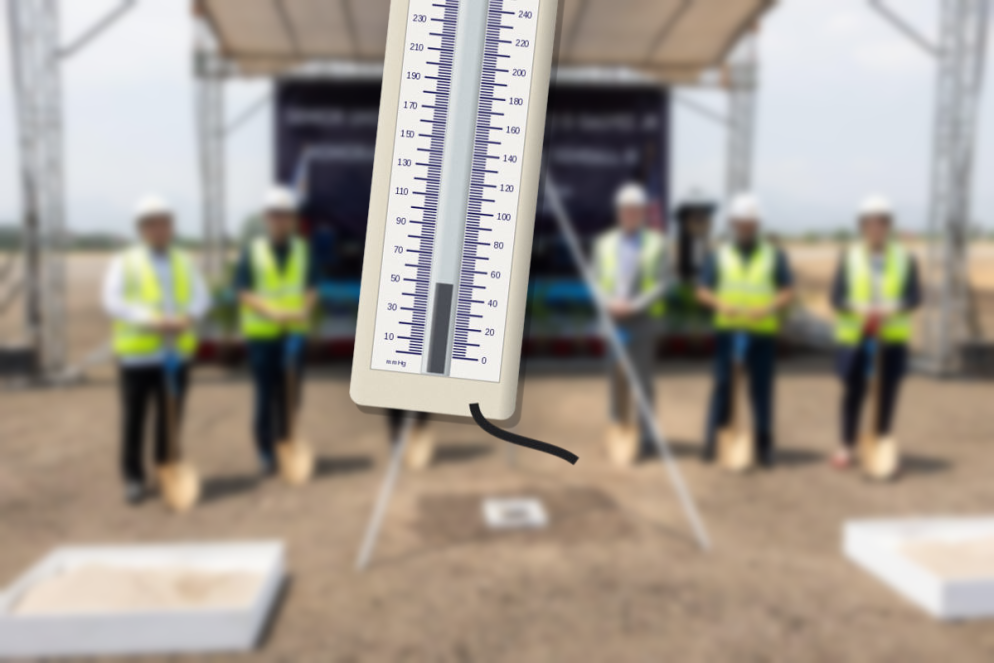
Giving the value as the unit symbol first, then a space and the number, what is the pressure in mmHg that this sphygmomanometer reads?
mmHg 50
